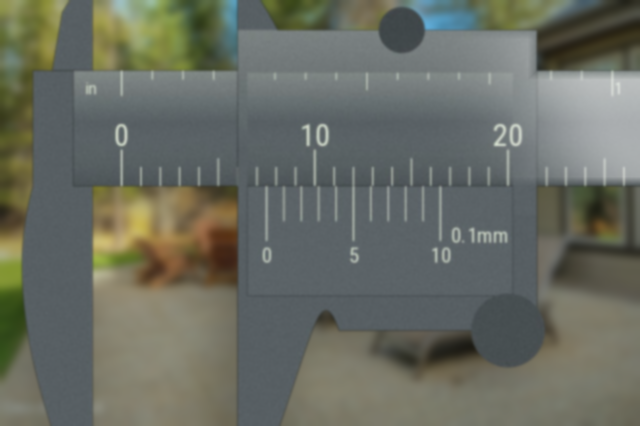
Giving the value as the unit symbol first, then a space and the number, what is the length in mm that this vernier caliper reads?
mm 7.5
